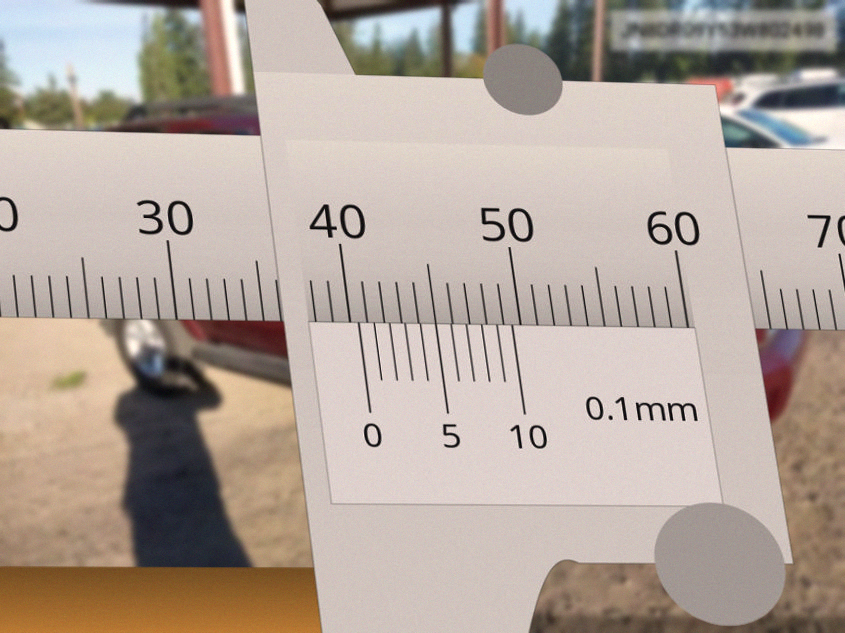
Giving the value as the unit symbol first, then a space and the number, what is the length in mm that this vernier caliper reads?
mm 40.5
